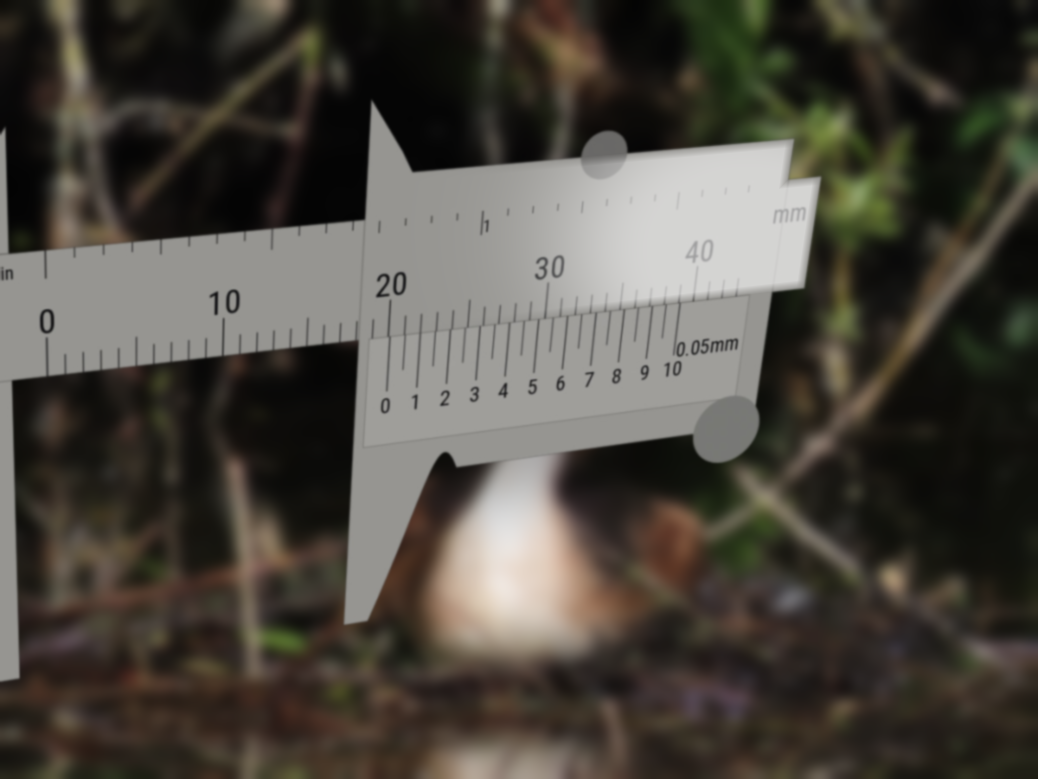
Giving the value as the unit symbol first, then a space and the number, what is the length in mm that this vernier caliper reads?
mm 20.1
